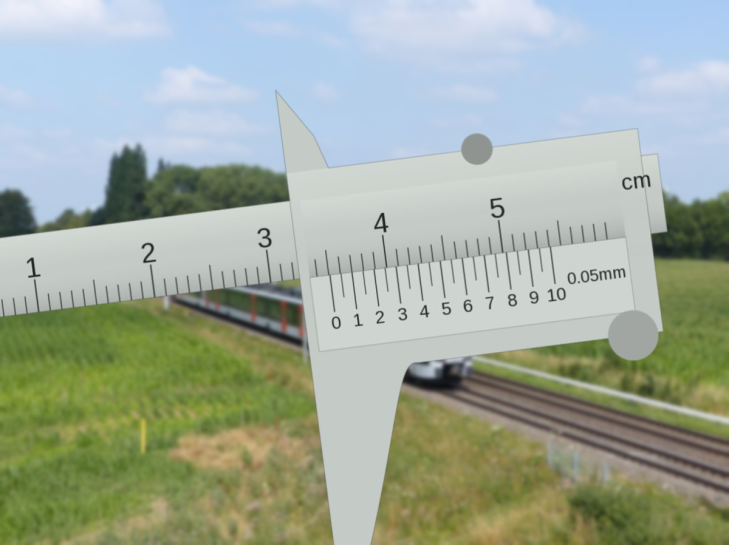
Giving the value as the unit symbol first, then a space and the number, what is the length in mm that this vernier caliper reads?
mm 35.1
